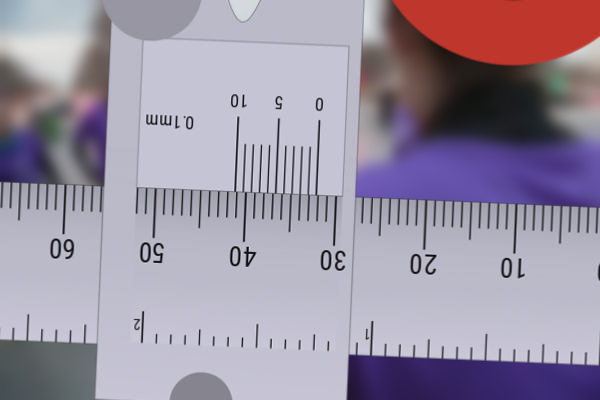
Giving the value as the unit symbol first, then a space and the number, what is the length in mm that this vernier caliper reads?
mm 32.2
